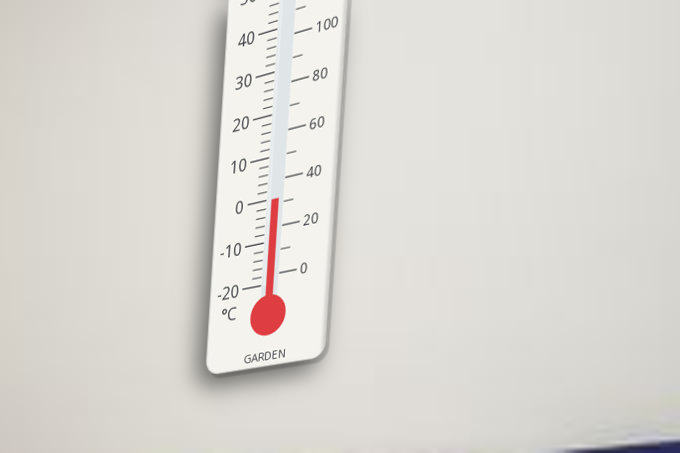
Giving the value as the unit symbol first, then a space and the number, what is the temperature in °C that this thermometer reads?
°C 0
